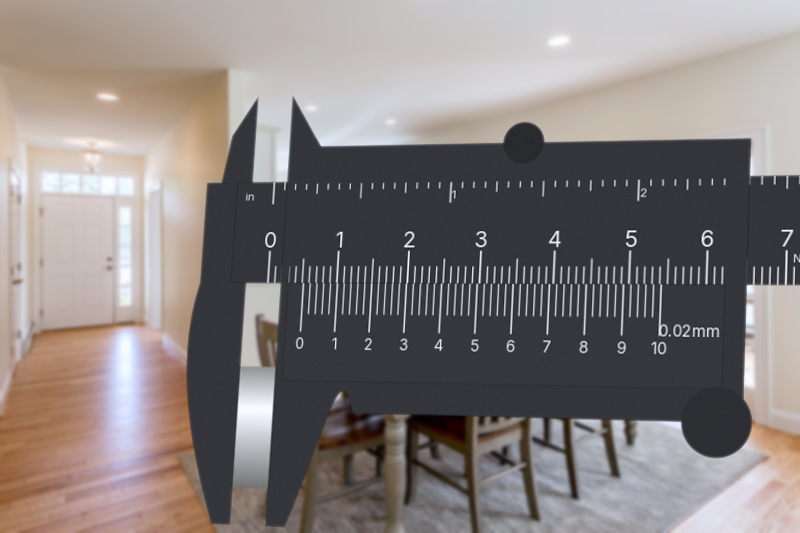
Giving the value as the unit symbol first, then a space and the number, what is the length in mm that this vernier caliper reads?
mm 5.2
